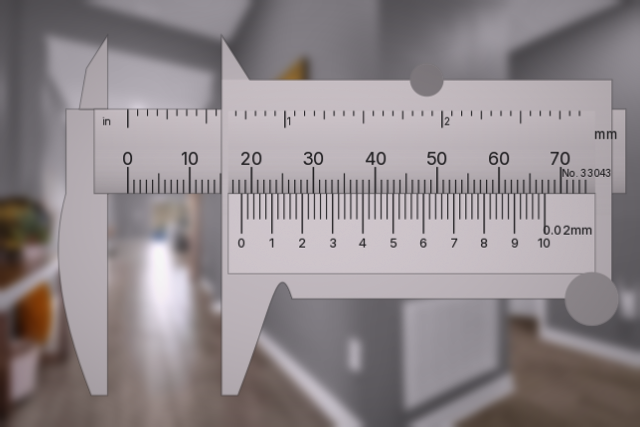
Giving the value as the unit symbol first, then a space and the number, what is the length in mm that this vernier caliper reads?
mm 18.4
